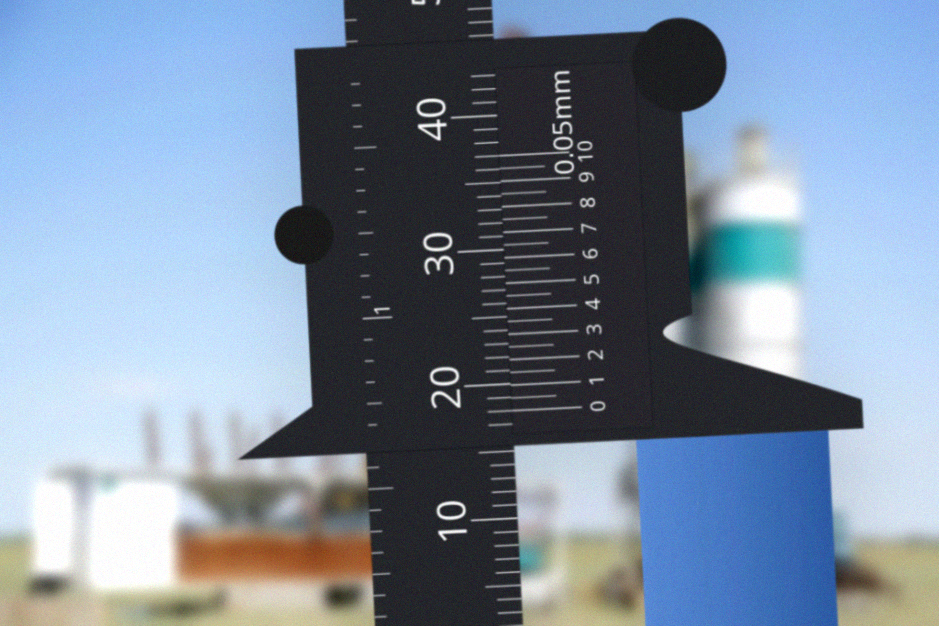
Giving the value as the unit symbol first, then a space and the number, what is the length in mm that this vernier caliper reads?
mm 18.0
